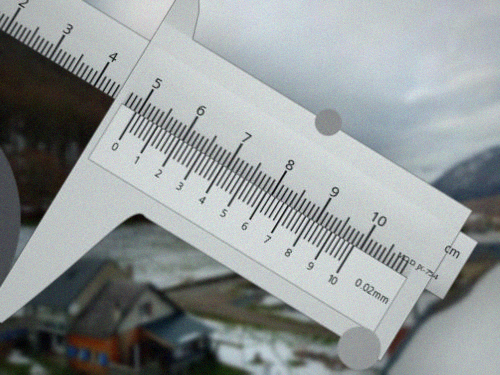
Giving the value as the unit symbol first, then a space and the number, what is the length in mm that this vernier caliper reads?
mm 49.5
